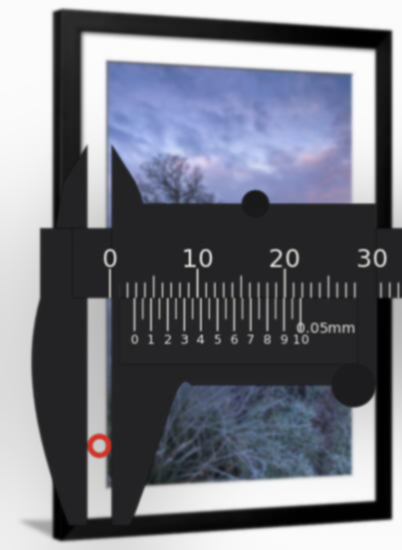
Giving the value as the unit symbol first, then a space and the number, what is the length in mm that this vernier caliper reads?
mm 2.8
